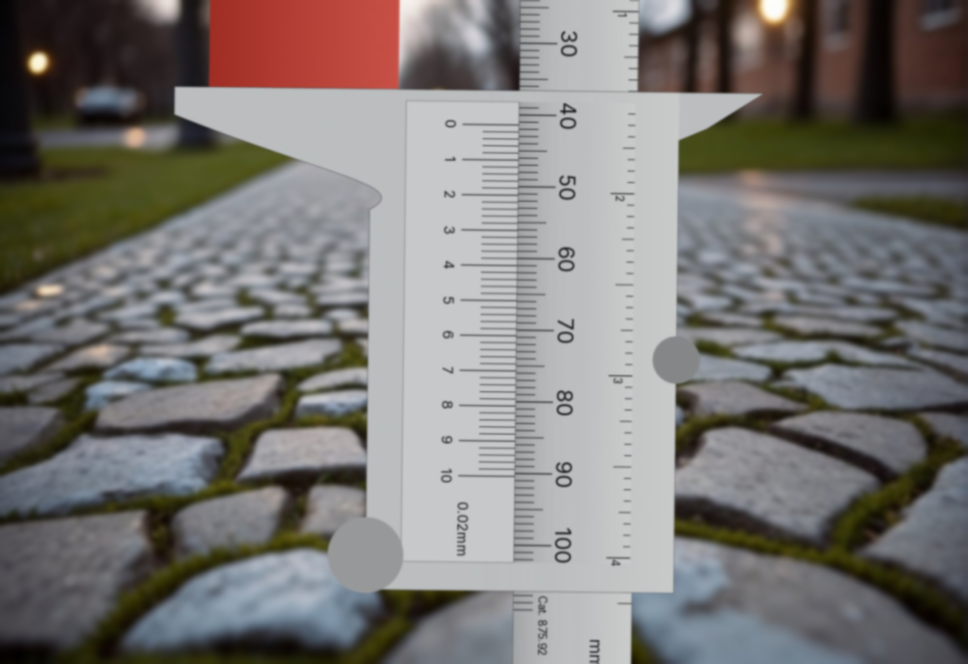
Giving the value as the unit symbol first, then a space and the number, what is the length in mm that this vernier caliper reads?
mm 41.4
